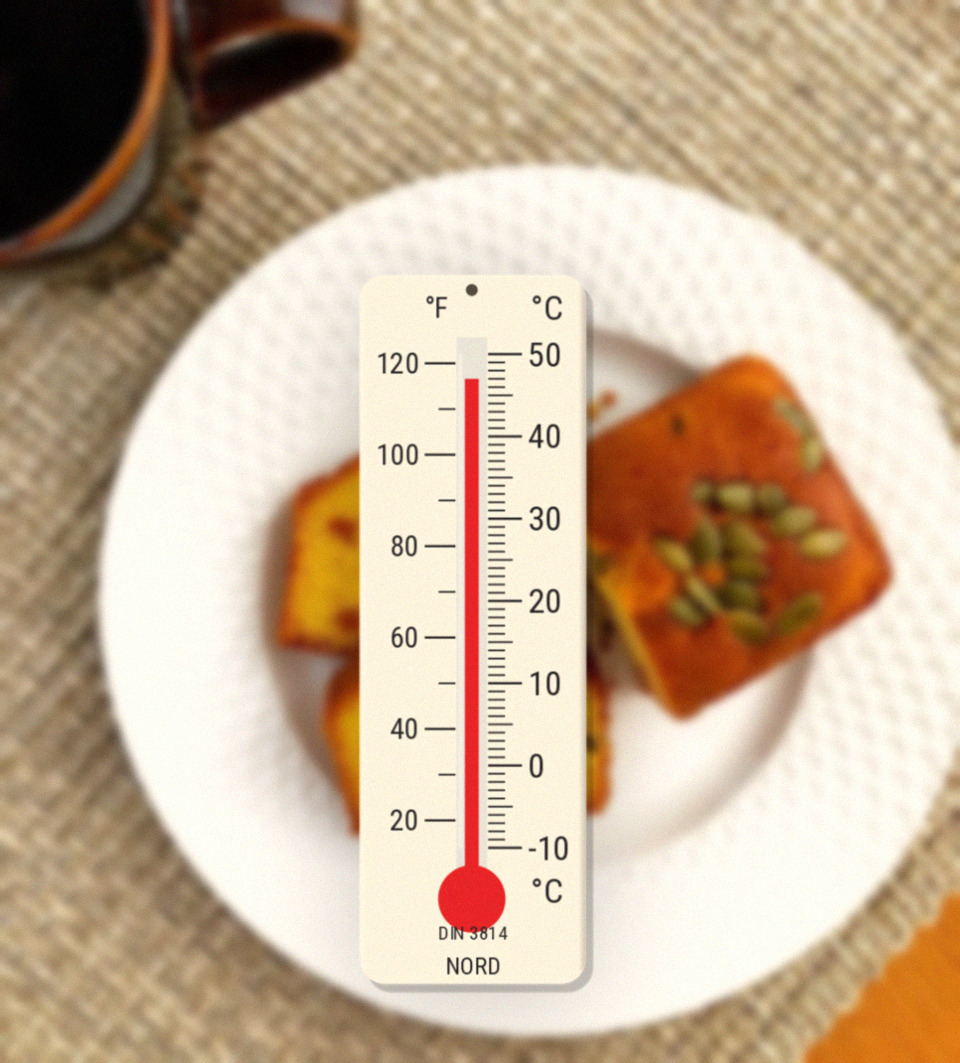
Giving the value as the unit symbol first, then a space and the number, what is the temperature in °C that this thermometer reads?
°C 47
